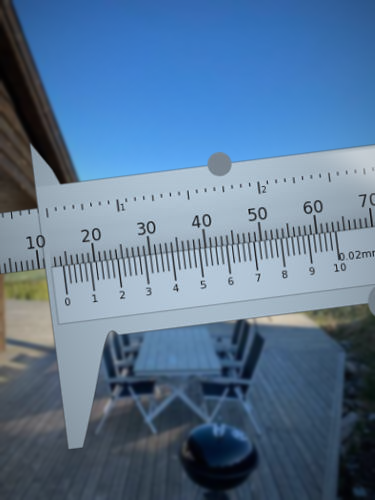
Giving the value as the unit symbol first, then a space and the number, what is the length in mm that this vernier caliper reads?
mm 14.4
